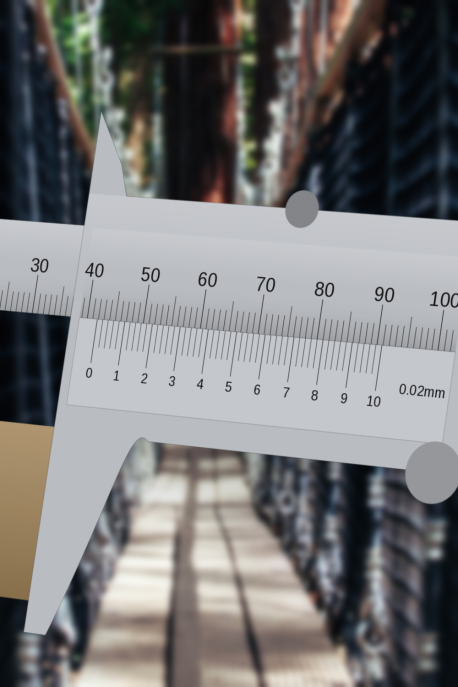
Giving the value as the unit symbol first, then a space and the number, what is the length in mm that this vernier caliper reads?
mm 41.8
